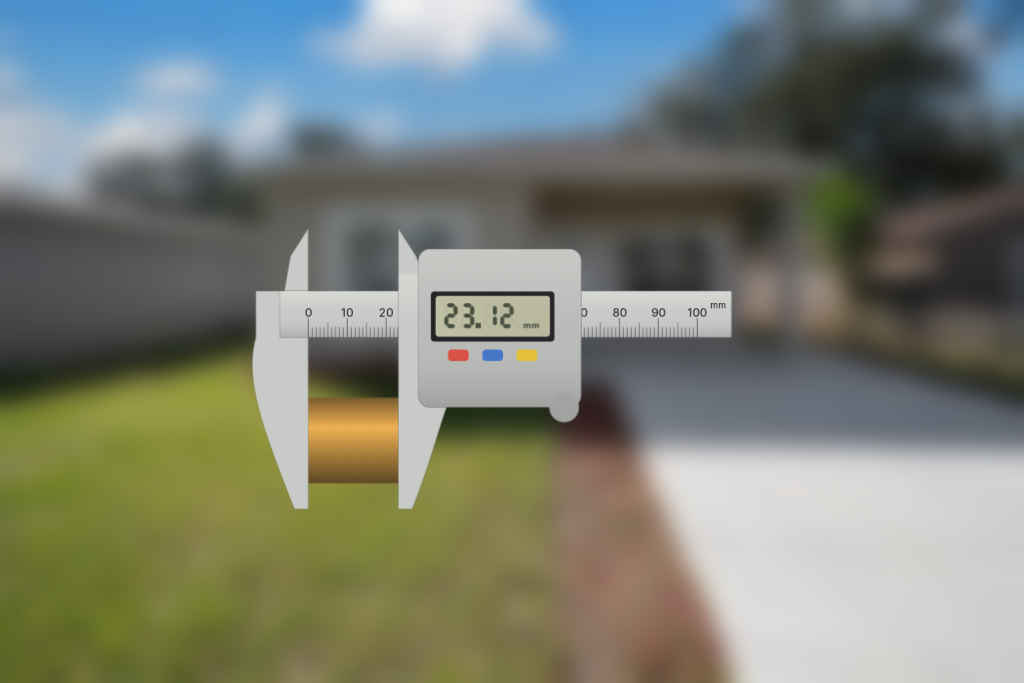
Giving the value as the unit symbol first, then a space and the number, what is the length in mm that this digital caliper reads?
mm 23.12
